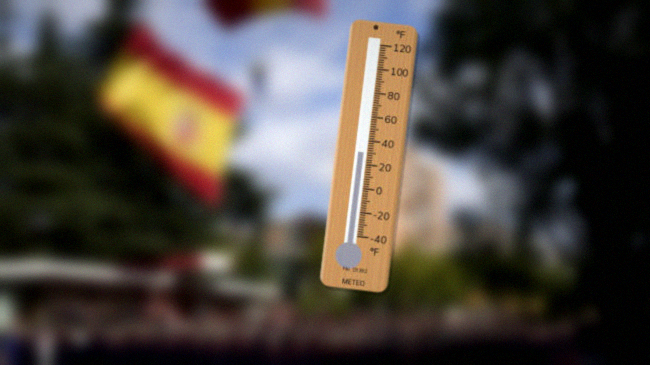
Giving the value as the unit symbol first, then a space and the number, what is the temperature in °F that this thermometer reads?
°F 30
